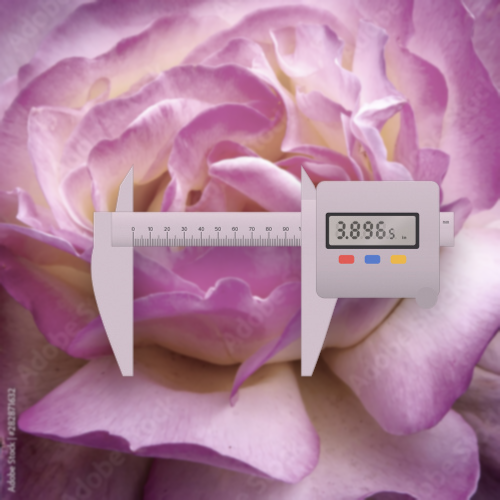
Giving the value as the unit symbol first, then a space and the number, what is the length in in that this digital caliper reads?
in 3.8965
